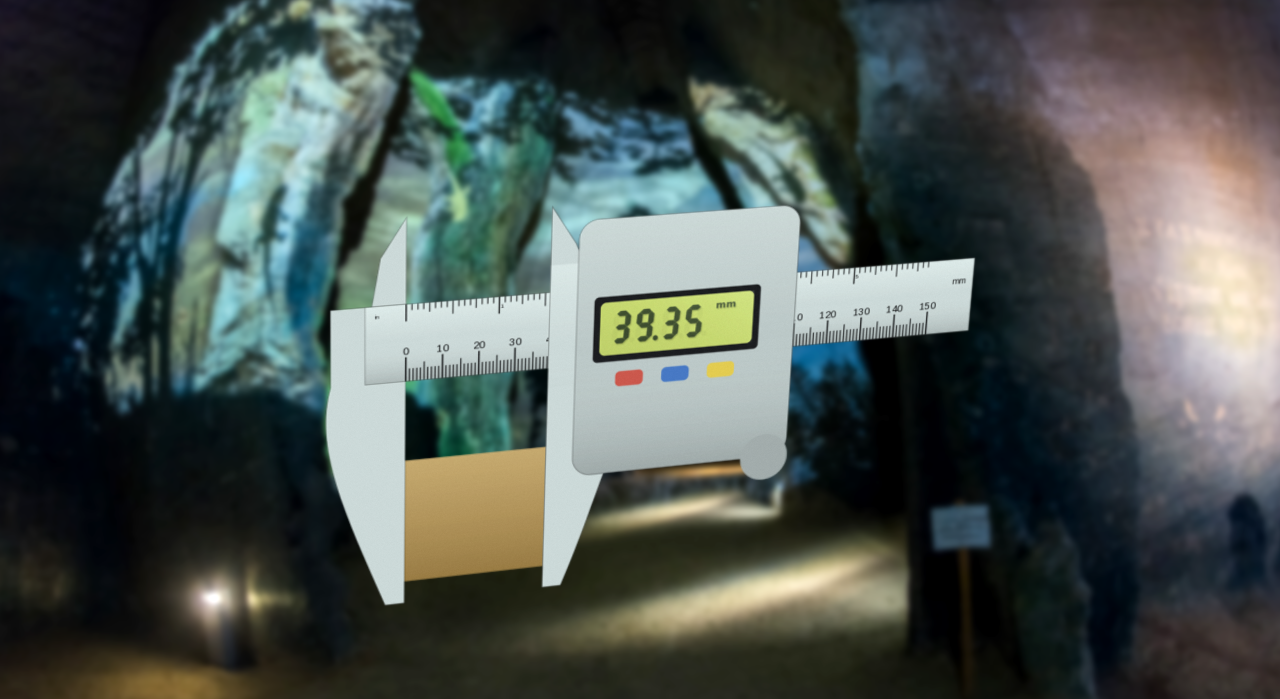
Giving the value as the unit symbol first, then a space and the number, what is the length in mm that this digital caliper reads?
mm 39.35
